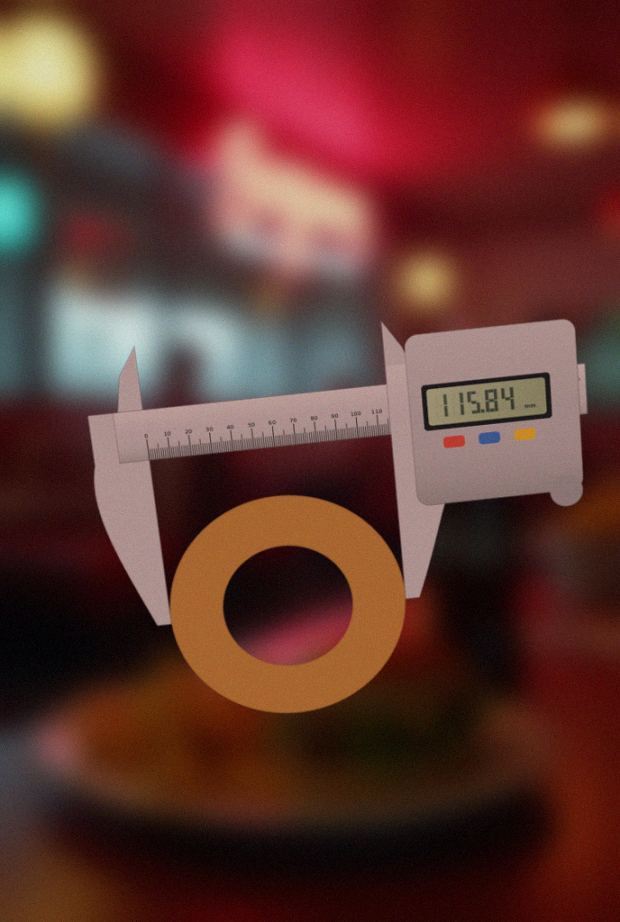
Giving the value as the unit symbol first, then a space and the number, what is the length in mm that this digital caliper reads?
mm 115.84
